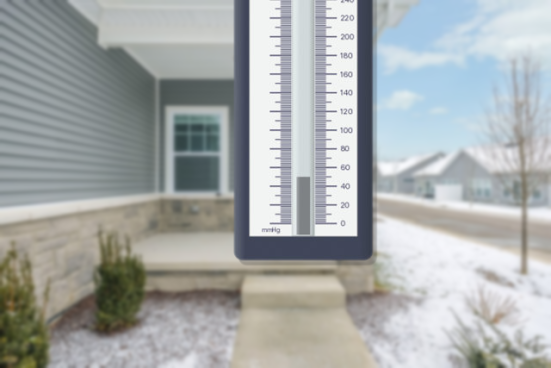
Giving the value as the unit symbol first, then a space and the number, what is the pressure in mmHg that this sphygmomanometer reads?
mmHg 50
